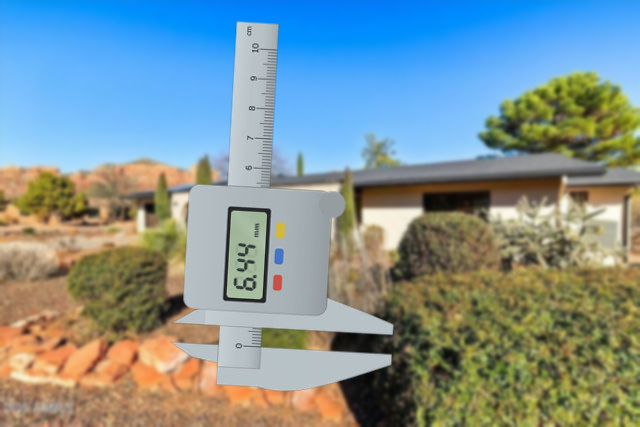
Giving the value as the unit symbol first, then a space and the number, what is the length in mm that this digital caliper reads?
mm 6.44
